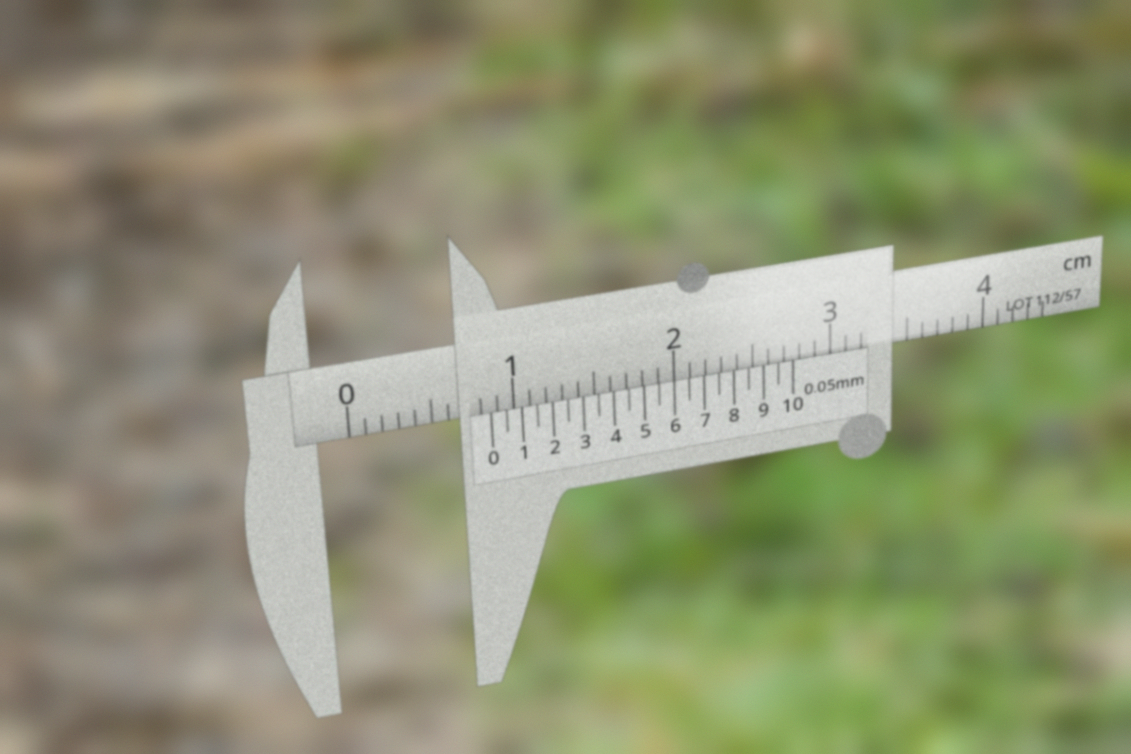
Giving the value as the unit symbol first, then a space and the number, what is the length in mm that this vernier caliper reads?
mm 8.6
